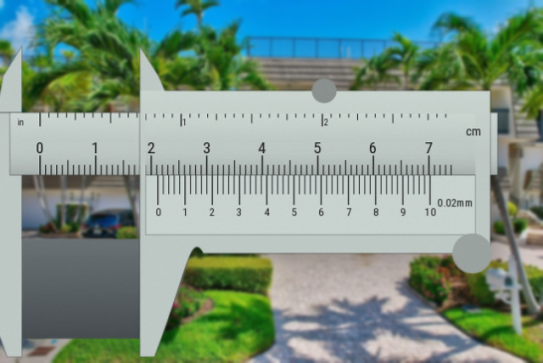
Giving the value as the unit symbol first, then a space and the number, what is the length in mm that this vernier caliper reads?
mm 21.2
